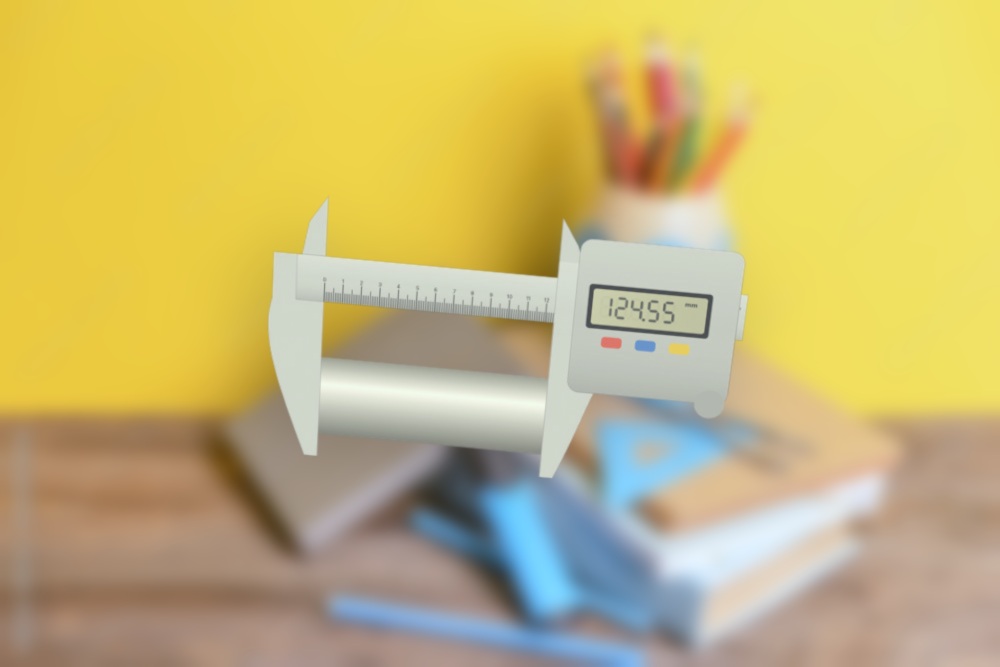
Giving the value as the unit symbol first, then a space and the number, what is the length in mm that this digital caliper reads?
mm 124.55
